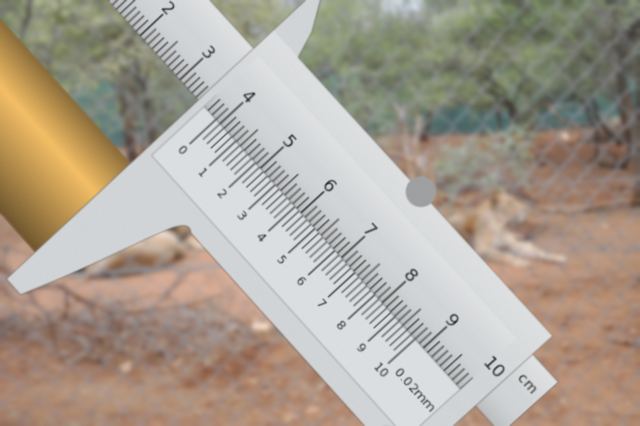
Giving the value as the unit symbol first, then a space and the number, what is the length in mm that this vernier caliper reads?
mm 39.0
